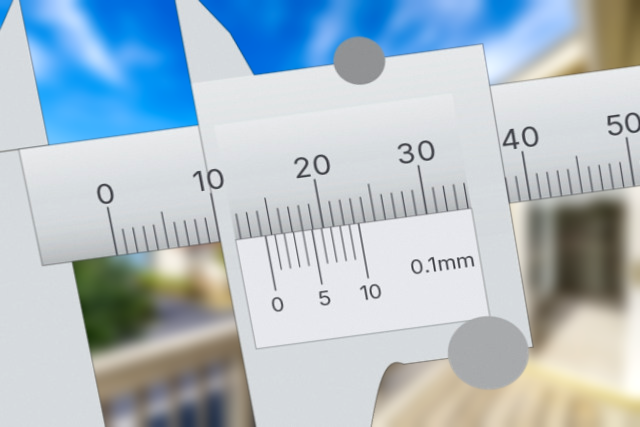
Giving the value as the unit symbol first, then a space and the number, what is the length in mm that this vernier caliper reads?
mm 14.4
